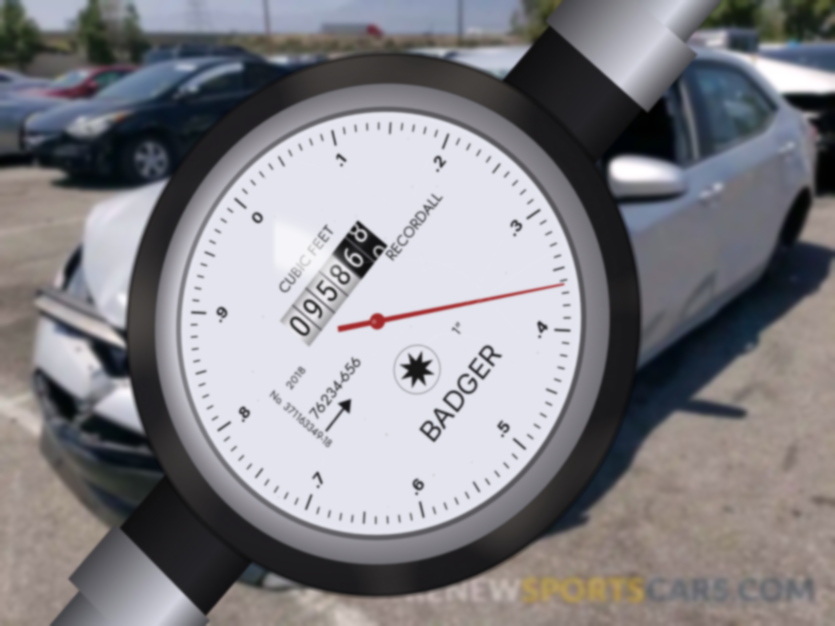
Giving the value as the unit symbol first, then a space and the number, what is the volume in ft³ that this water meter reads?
ft³ 95868.36
